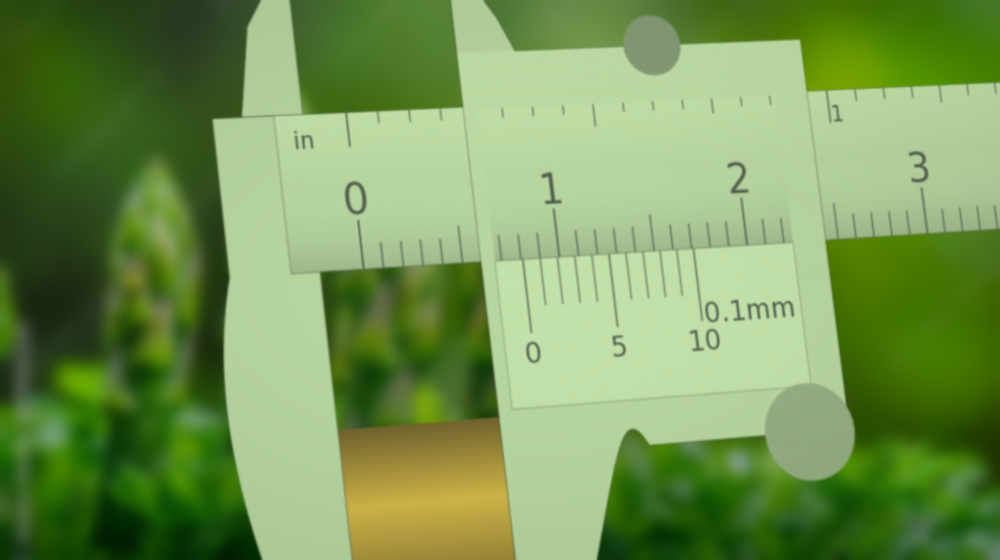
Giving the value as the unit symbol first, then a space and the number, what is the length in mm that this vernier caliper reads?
mm 8.1
